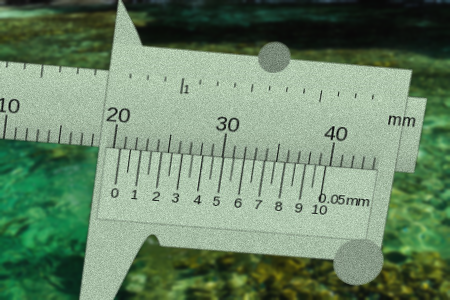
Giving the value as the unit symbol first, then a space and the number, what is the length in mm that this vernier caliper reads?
mm 20.6
